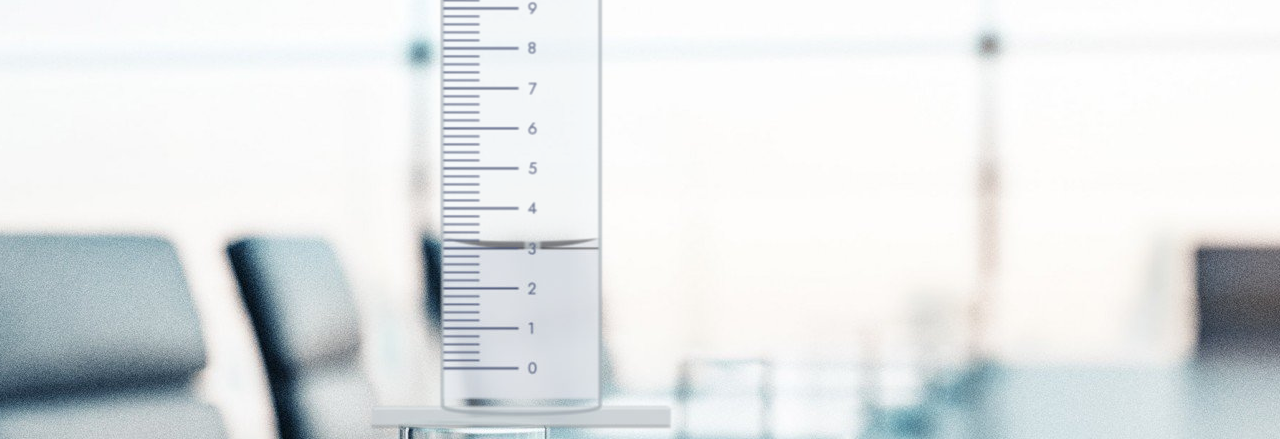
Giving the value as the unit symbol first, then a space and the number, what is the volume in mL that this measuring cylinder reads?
mL 3
